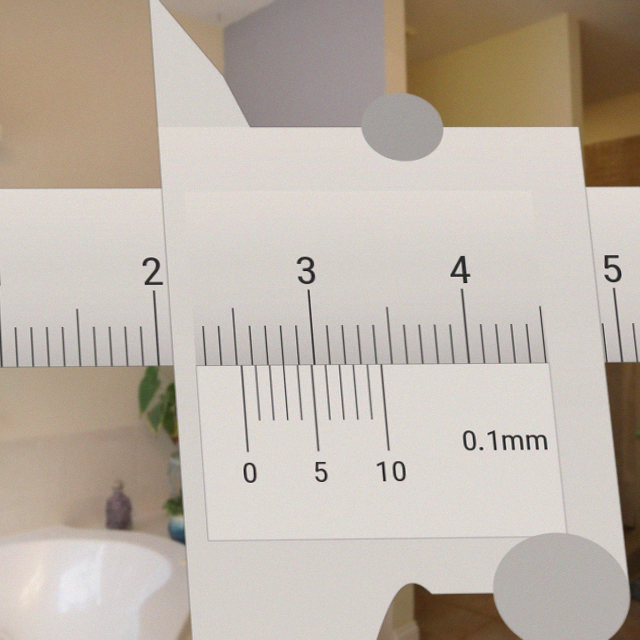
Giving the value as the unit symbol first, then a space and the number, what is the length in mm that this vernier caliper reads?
mm 25.3
